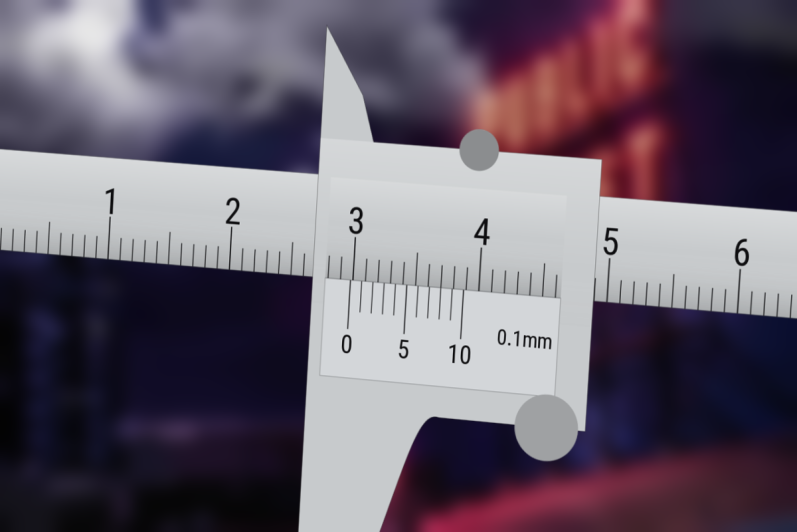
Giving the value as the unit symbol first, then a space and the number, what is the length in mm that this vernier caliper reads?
mm 29.8
